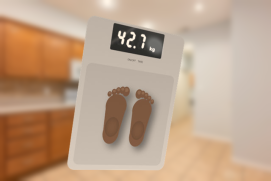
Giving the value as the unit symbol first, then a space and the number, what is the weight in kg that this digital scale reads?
kg 42.7
